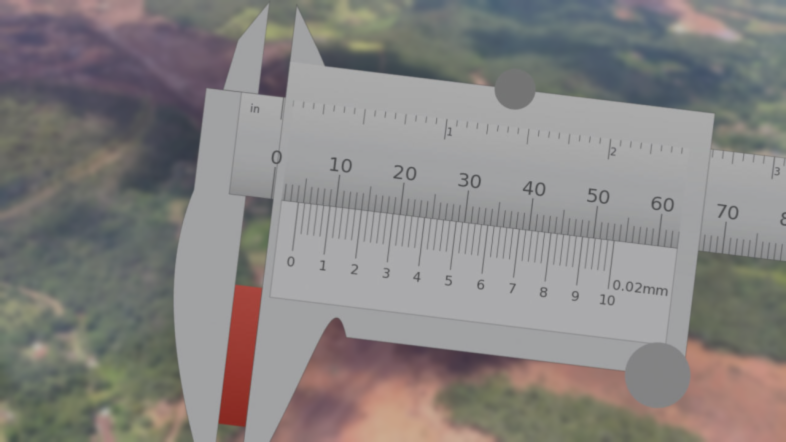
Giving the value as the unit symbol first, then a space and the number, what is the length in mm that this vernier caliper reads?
mm 4.2
